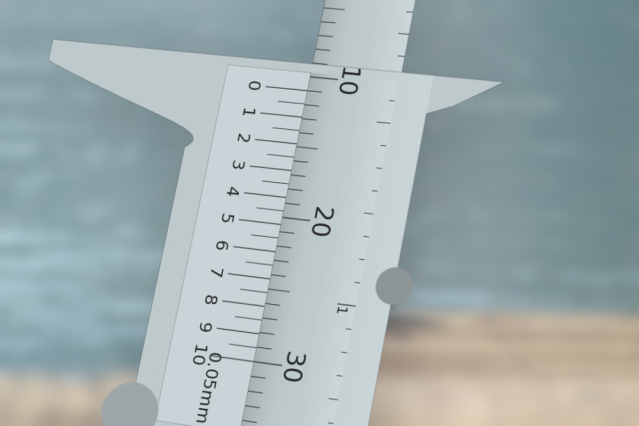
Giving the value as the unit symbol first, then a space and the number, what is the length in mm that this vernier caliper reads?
mm 11.0
